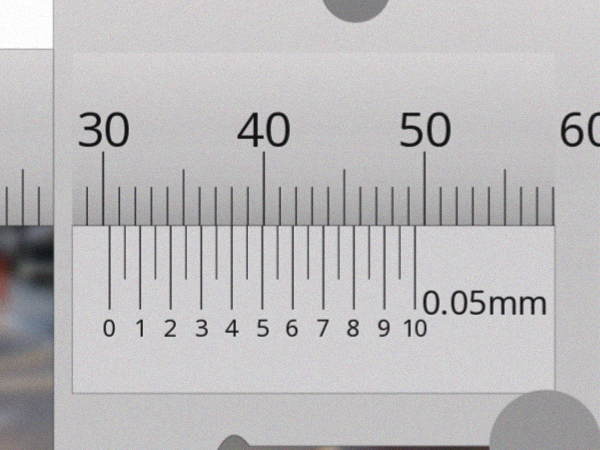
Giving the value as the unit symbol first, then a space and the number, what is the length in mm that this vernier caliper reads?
mm 30.4
